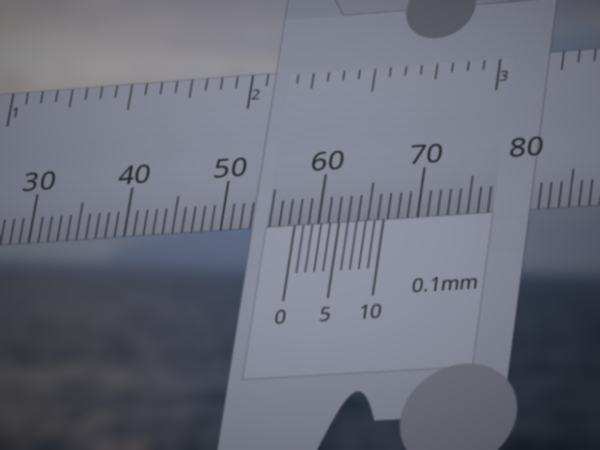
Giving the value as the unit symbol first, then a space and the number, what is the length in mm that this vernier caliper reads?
mm 57.6
